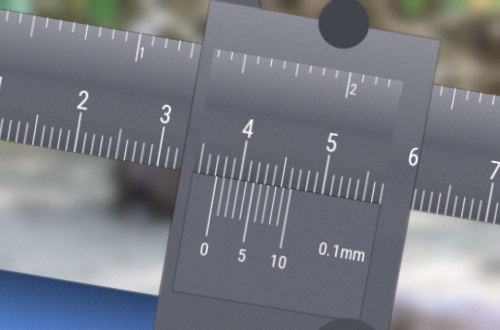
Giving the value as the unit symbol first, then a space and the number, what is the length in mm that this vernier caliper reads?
mm 37.2
